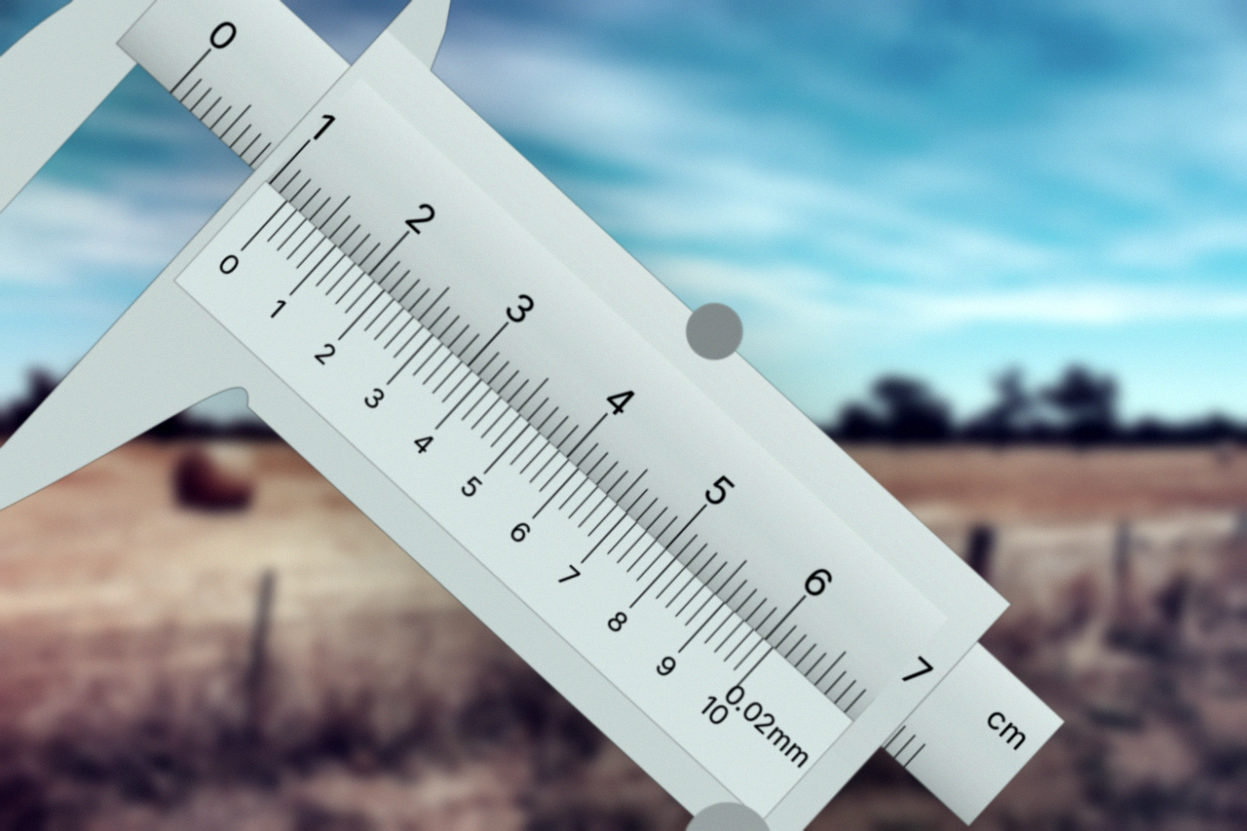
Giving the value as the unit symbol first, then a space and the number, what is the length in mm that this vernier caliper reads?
mm 11.8
